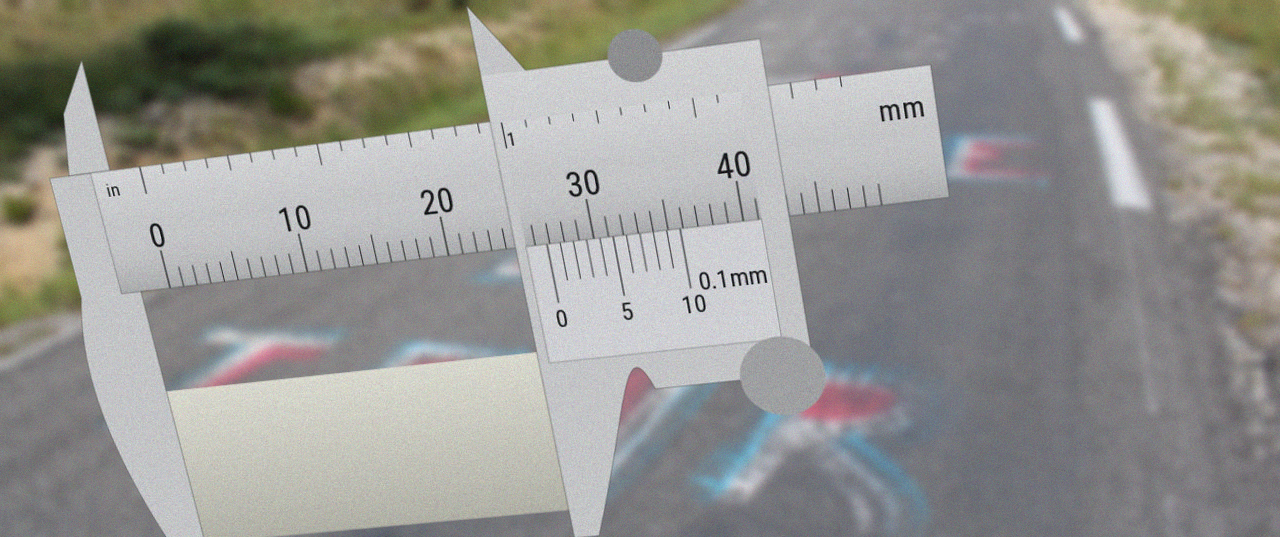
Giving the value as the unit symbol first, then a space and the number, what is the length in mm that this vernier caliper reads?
mm 26.8
